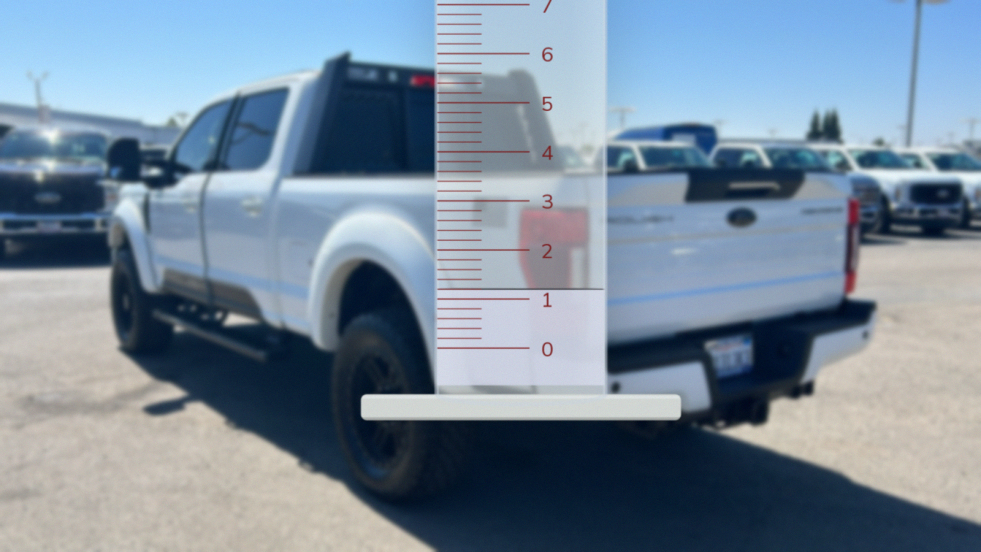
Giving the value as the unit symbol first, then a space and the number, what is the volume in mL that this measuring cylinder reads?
mL 1.2
